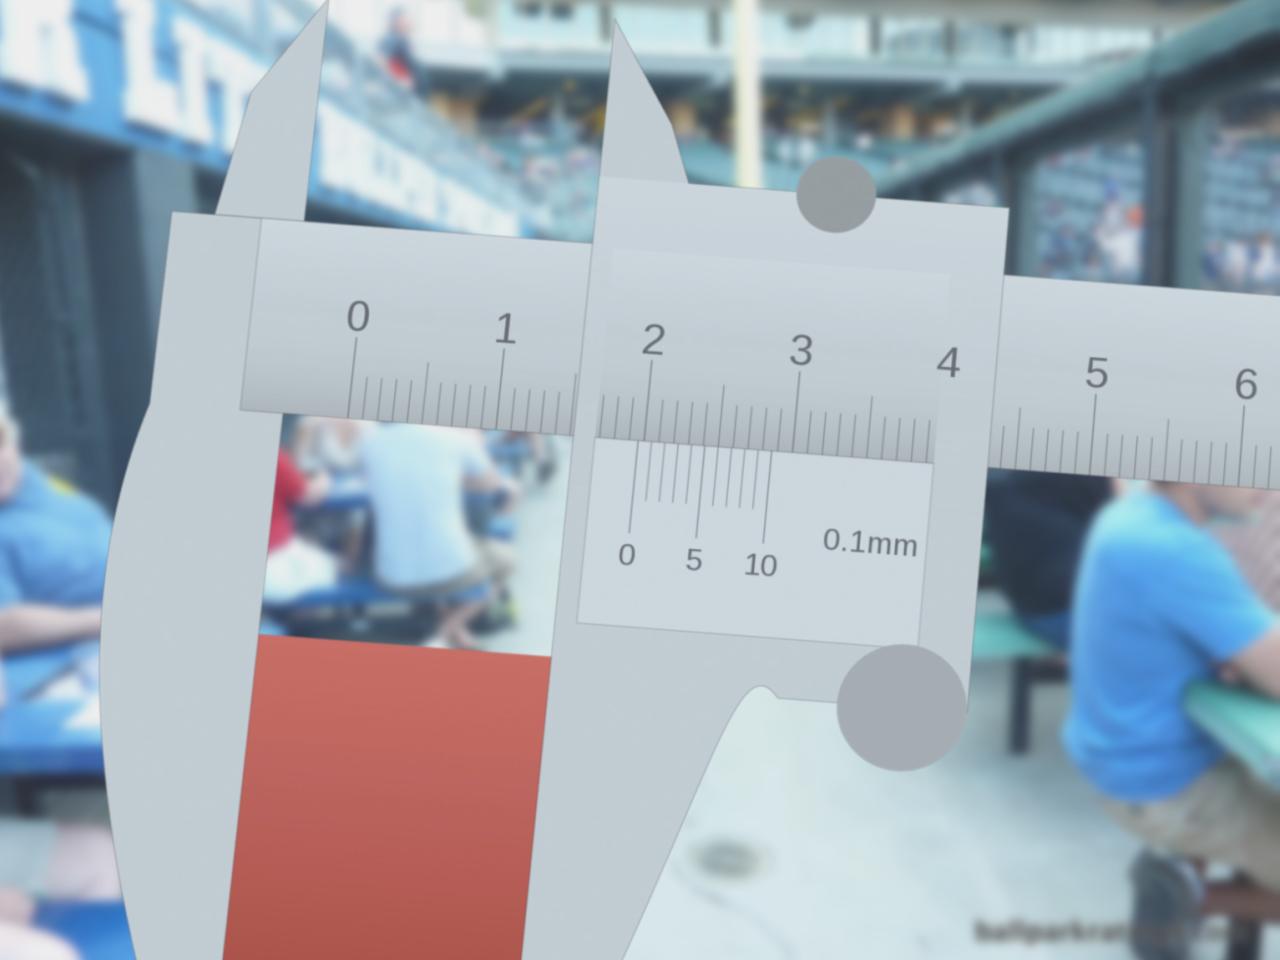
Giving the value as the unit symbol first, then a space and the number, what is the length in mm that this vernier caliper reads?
mm 19.6
